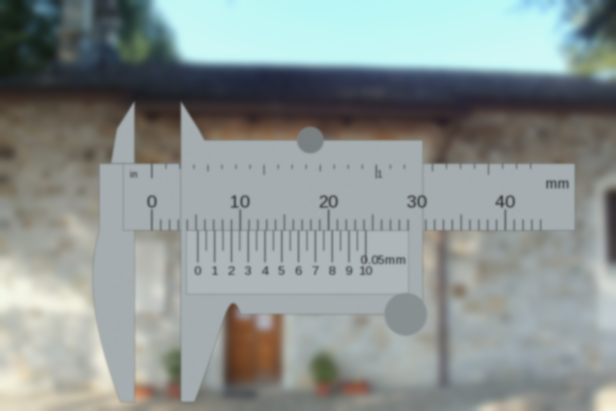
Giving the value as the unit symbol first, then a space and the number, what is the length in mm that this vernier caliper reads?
mm 5.2
